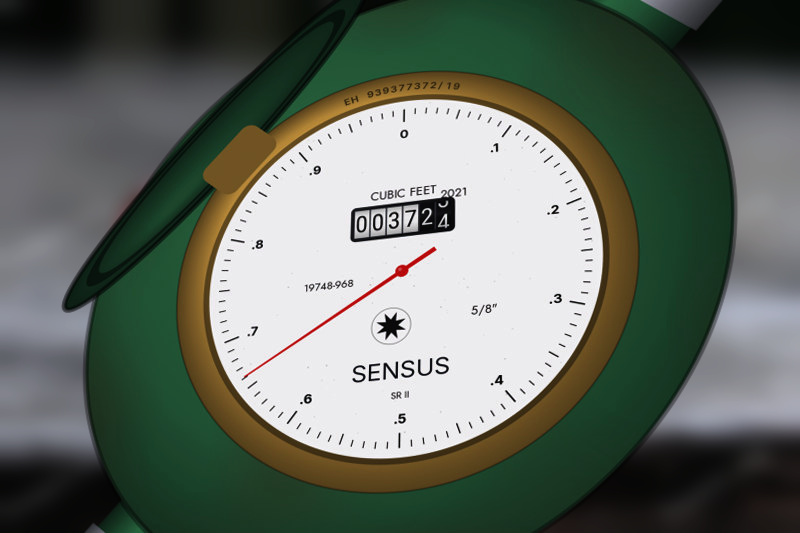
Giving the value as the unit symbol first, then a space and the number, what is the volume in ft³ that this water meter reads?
ft³ 3723.66
